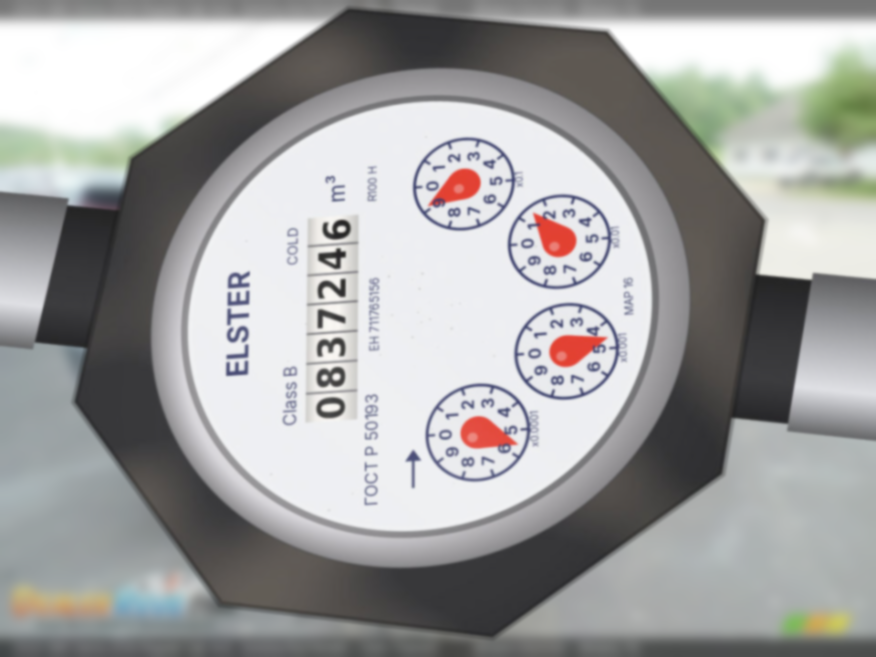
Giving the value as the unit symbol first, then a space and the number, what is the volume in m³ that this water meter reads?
m³ 837245.9145
